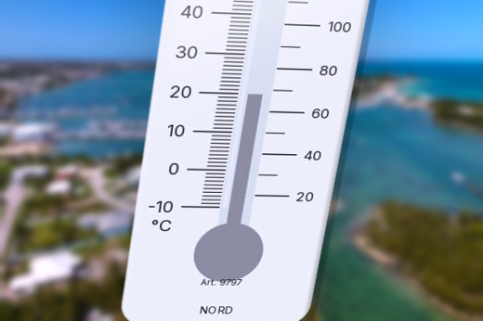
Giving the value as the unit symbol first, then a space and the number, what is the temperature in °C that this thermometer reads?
°C 20
